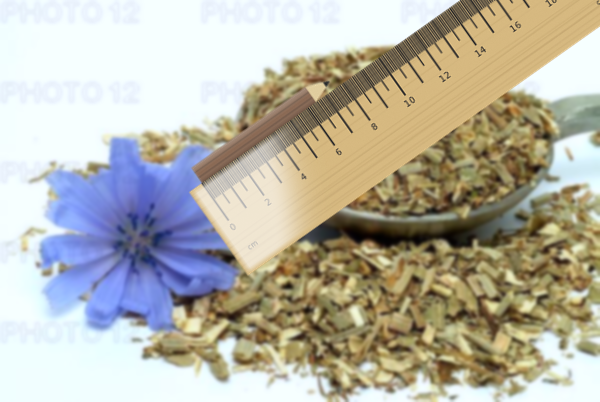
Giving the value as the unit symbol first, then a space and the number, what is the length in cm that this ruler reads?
cm 7.5
